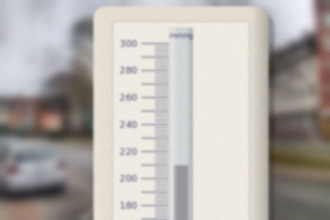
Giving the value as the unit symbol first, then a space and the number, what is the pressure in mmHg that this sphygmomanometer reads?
mmHg 210
